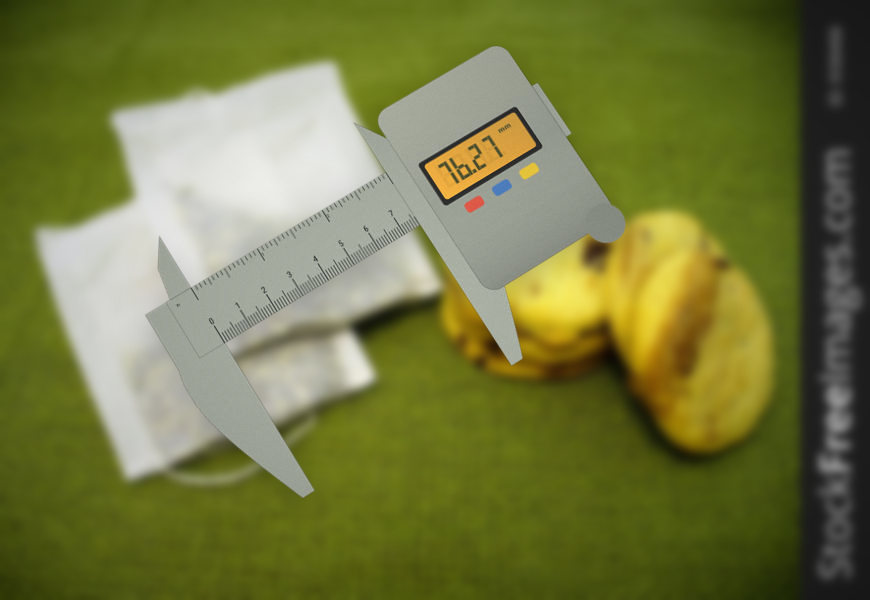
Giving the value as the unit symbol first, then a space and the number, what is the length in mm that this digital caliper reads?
mm 76.27
